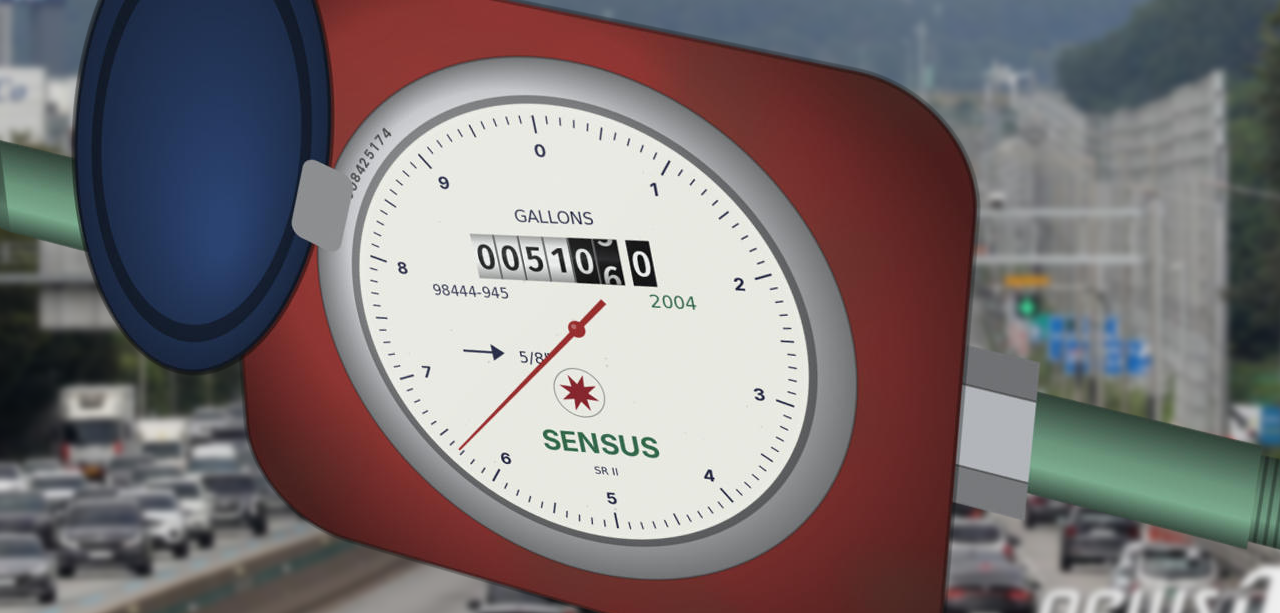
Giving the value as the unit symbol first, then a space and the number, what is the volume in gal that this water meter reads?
gal 51056.3
